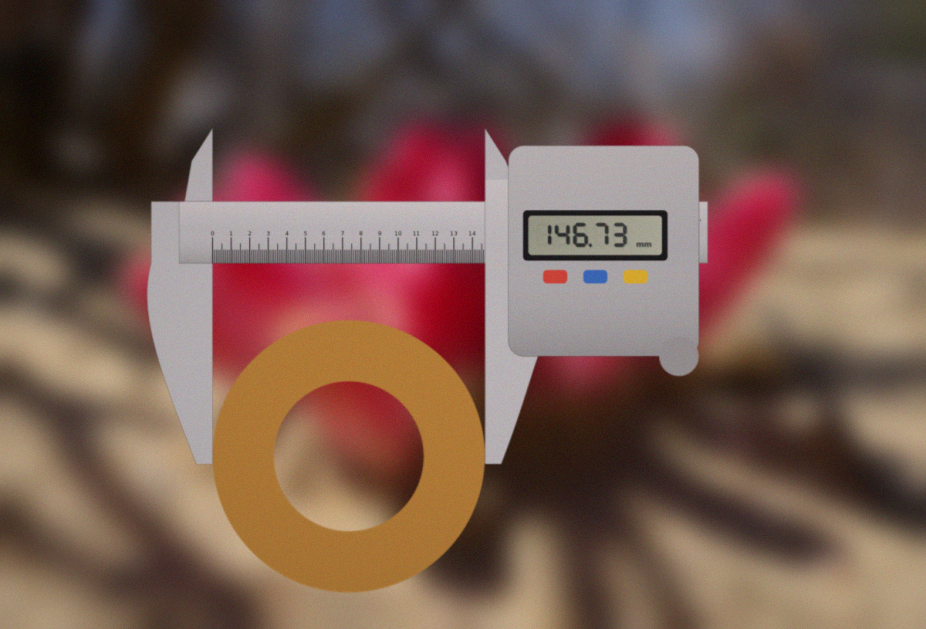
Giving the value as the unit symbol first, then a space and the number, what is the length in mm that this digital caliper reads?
mm 146.73
